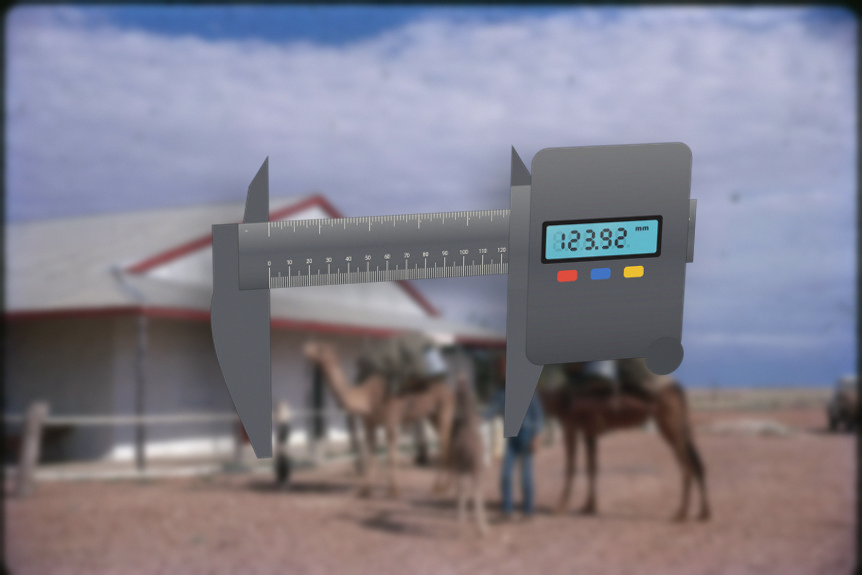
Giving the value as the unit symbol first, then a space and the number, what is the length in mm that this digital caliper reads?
mm 123.92
